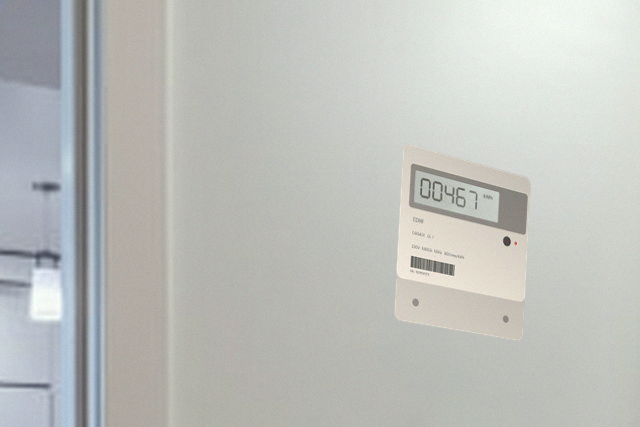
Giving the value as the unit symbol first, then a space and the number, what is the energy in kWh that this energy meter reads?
kWh 467
